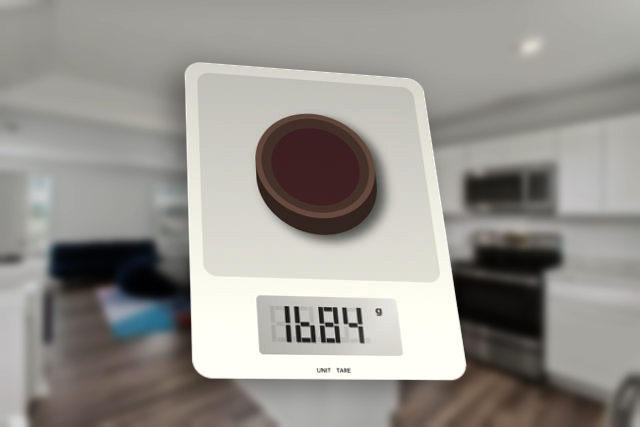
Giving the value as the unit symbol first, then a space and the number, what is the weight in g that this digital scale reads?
g 1684
